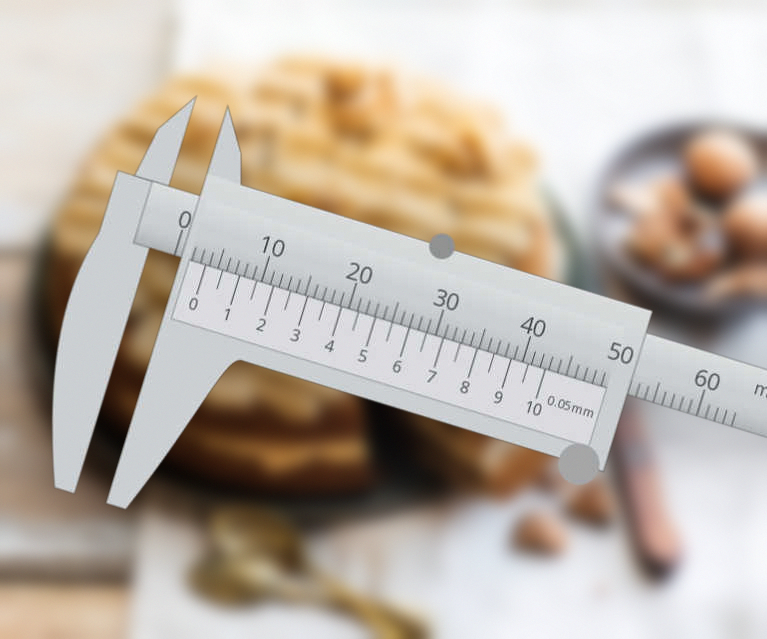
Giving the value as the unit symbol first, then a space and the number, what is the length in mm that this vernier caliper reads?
mm 3.6
